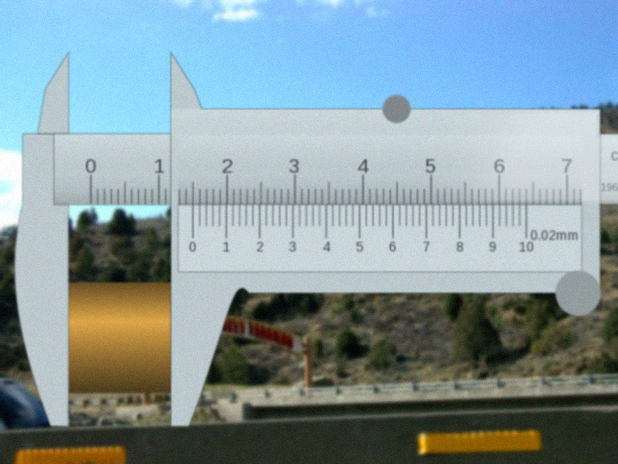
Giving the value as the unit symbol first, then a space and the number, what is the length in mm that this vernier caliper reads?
mm 15.0
